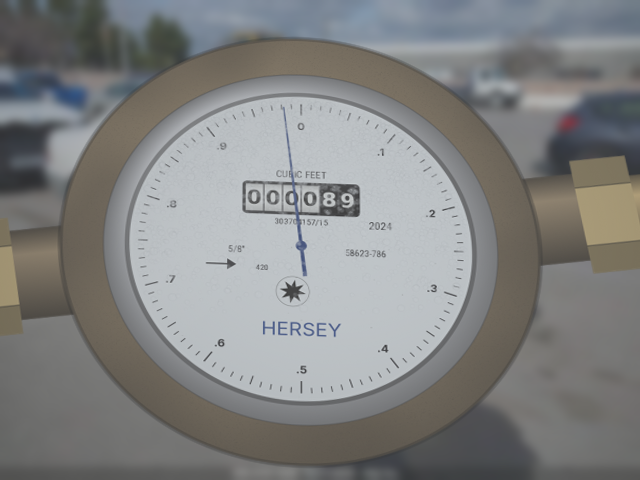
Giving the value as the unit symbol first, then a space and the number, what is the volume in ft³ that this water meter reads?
ft³ 88.98
